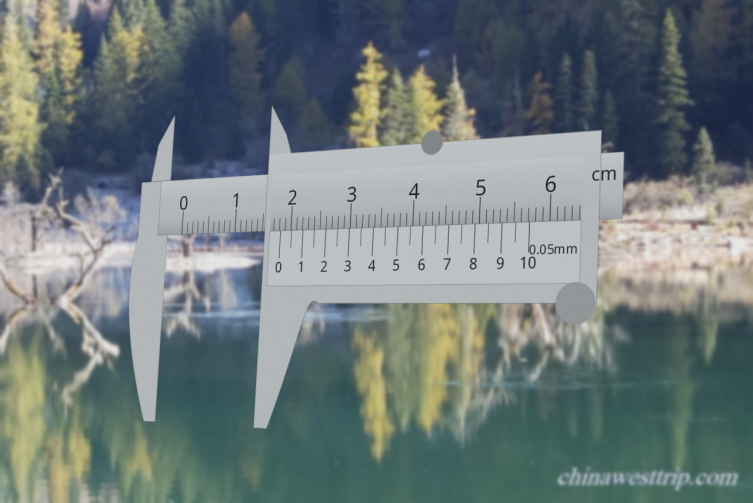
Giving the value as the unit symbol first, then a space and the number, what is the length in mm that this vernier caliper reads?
mm 18.2
